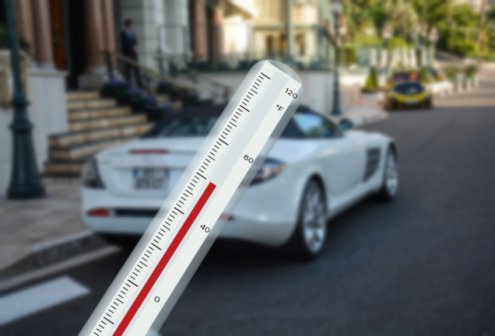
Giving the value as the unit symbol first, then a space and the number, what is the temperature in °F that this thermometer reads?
°F 60
